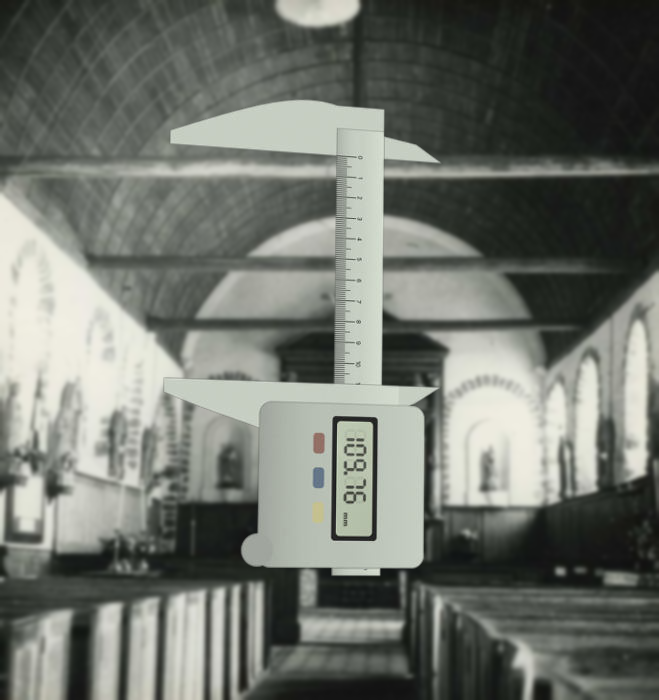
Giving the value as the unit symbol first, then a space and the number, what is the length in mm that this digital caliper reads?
mm 109.76
